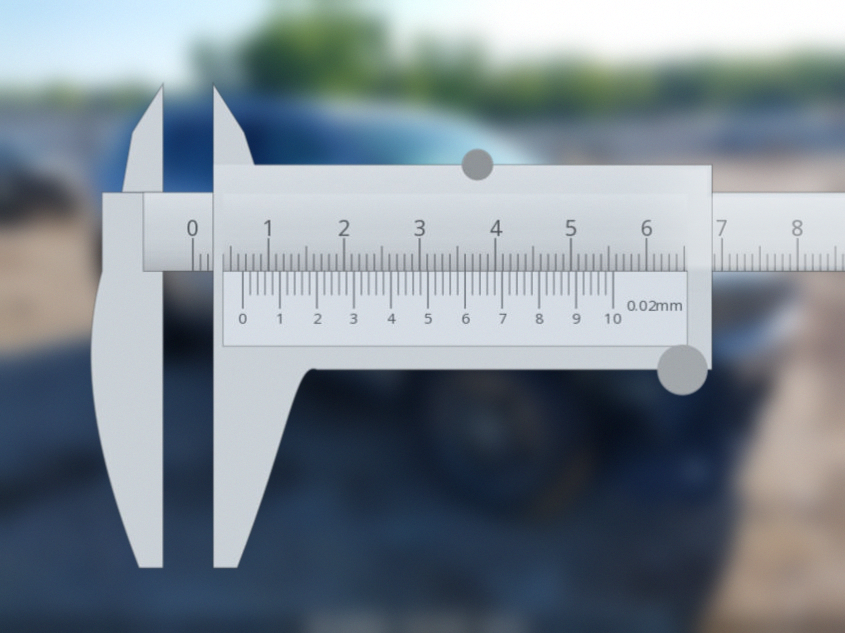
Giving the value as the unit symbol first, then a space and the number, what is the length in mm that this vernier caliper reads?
mm 6.6
